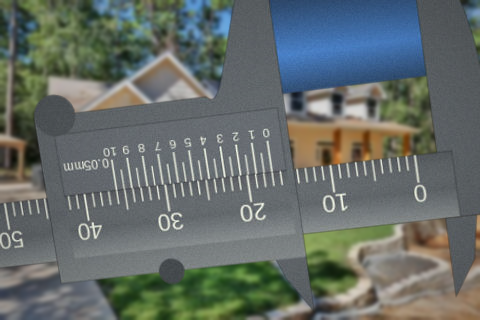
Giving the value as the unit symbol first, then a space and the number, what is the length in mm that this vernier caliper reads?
mm 17.0
